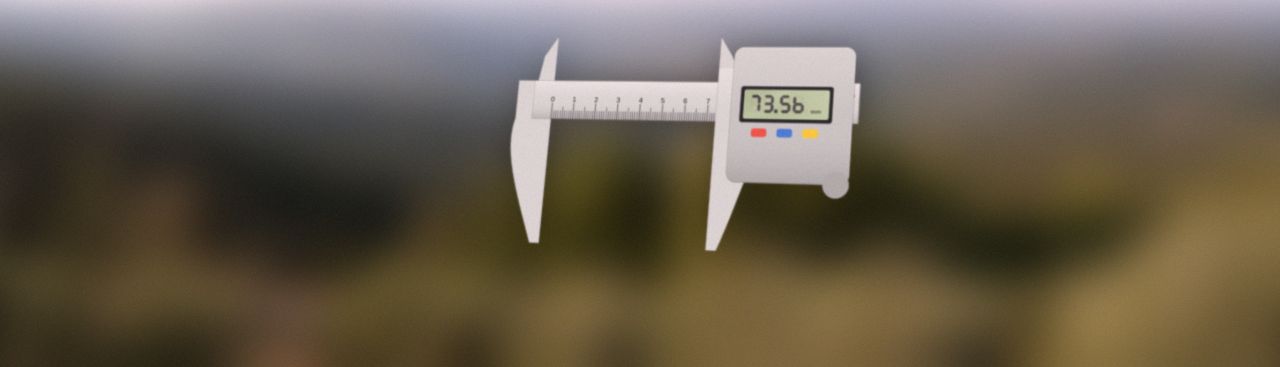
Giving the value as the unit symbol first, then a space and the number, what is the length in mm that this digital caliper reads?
mm 73.56
